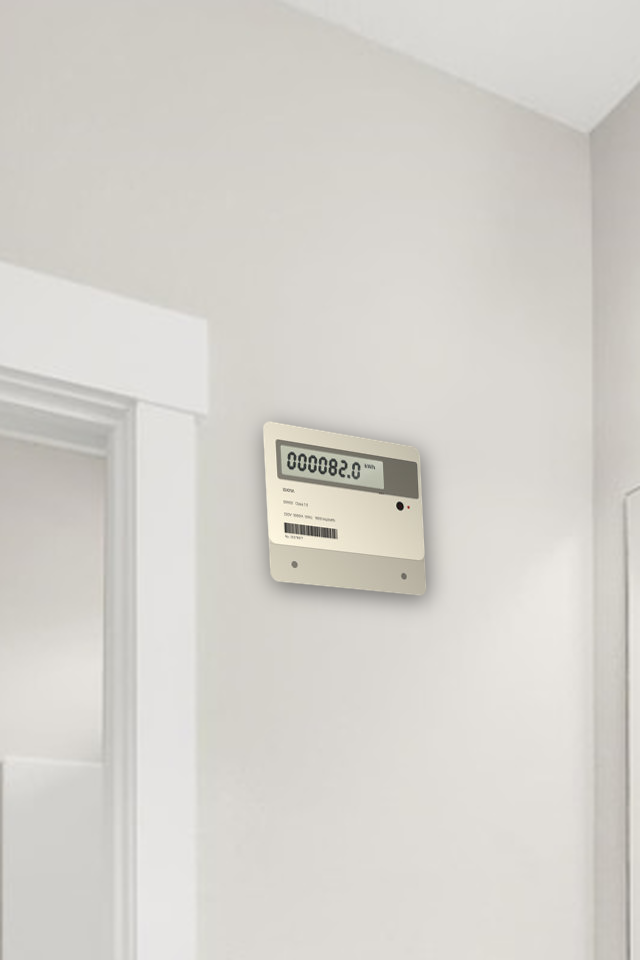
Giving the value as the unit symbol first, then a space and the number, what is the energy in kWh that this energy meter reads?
kWh 82.0
